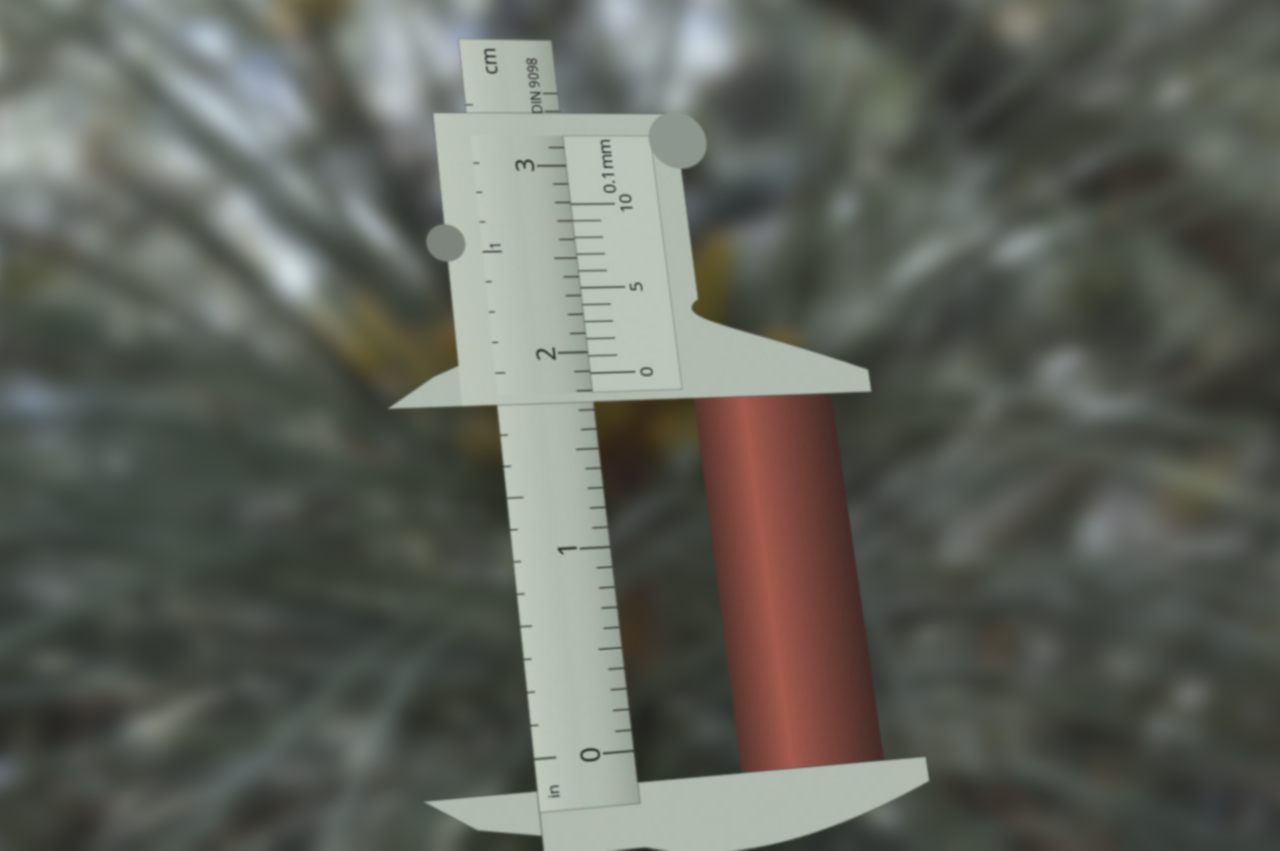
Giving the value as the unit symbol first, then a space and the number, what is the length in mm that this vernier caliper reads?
mm 18.9
